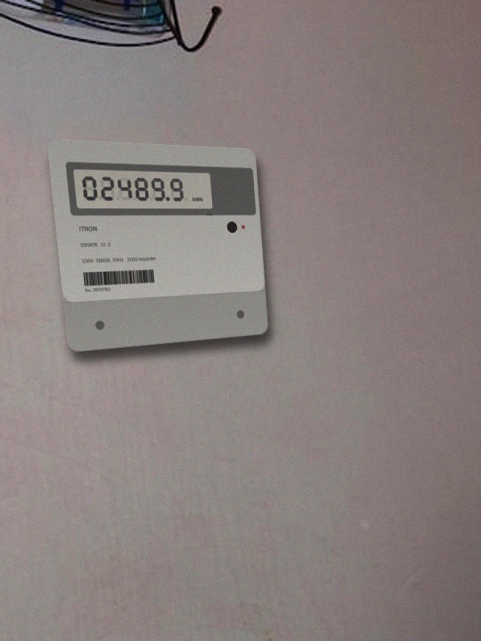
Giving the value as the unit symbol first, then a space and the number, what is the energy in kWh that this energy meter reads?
kWh 2489.9
